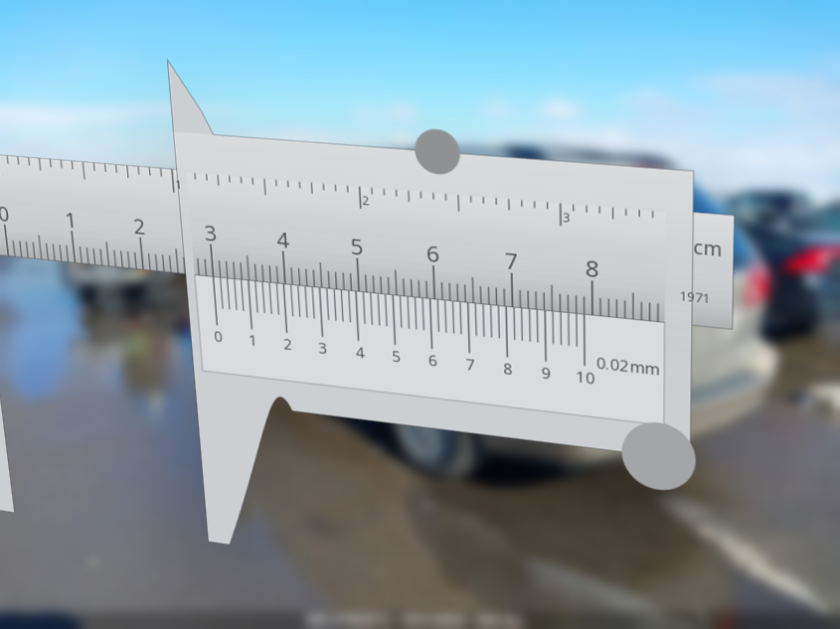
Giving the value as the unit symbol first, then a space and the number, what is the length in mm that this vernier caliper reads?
mm 30.0
